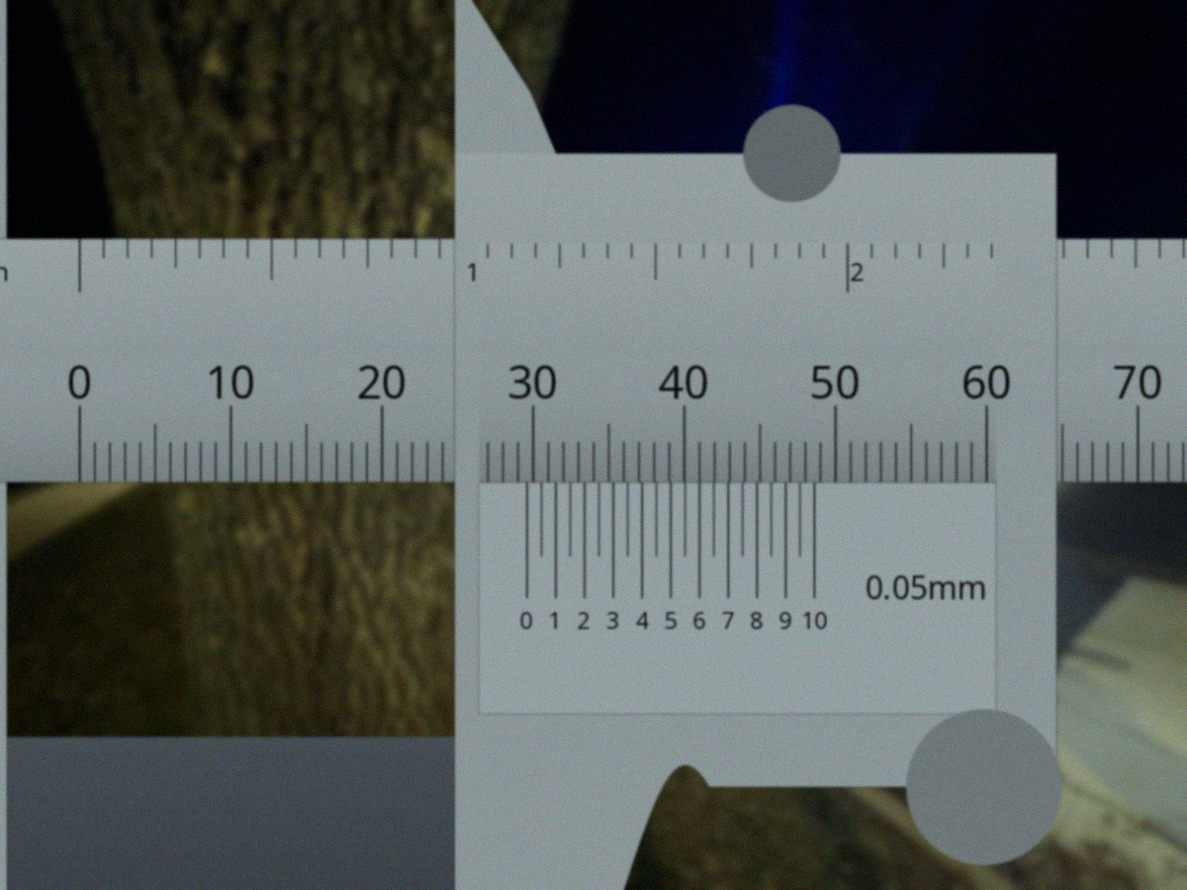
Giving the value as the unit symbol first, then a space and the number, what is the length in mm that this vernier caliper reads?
mm 29.6
